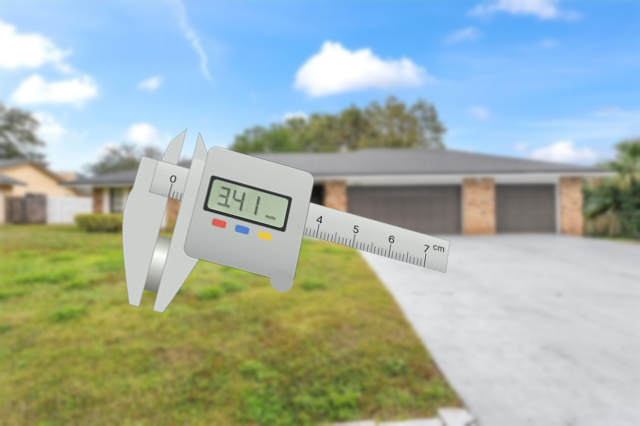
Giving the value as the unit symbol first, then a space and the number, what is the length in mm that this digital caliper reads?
mm 3.41
